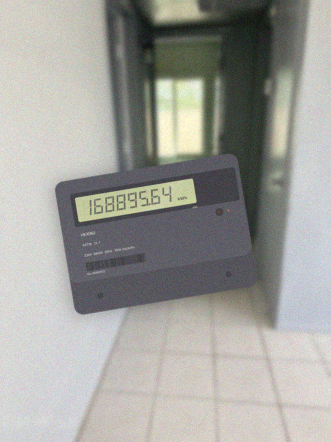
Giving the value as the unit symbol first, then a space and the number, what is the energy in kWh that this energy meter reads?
kWh 168895.64
